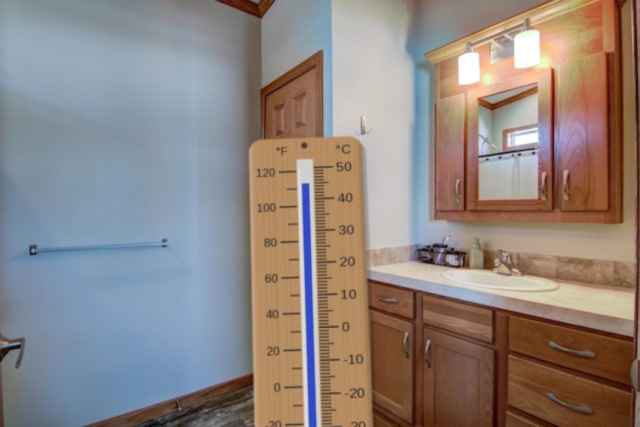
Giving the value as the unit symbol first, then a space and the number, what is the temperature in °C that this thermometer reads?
°C 45
